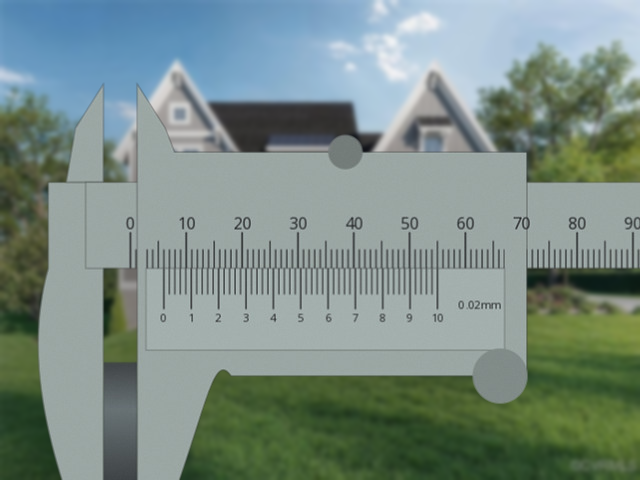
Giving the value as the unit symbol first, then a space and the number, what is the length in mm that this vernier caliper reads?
mm 6.0
